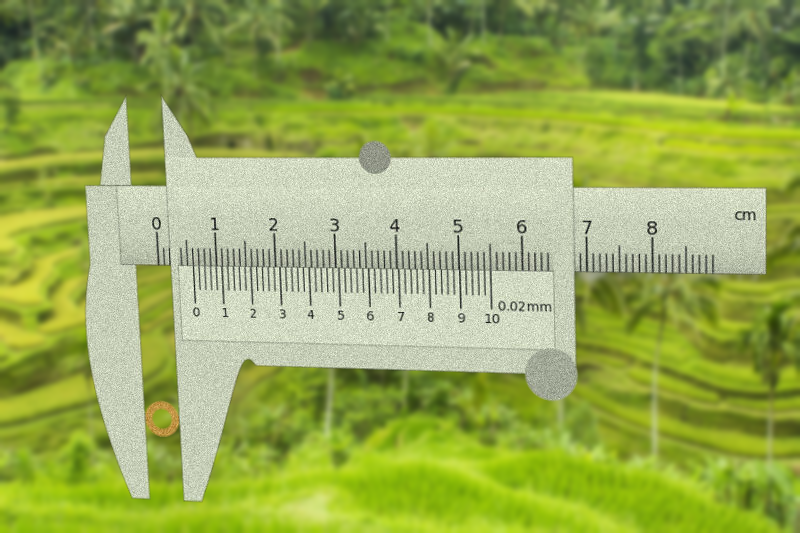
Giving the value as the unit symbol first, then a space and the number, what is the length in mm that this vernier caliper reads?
mm 6.0
